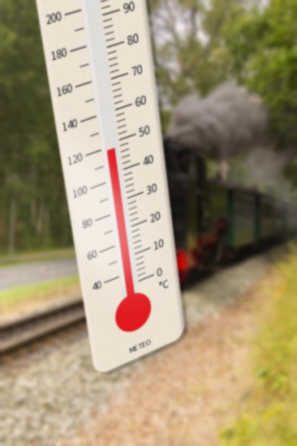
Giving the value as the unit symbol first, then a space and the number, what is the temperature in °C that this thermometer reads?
°C 48
